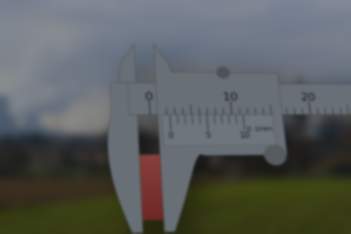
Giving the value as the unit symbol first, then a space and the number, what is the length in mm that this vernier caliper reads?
mm 2.4
